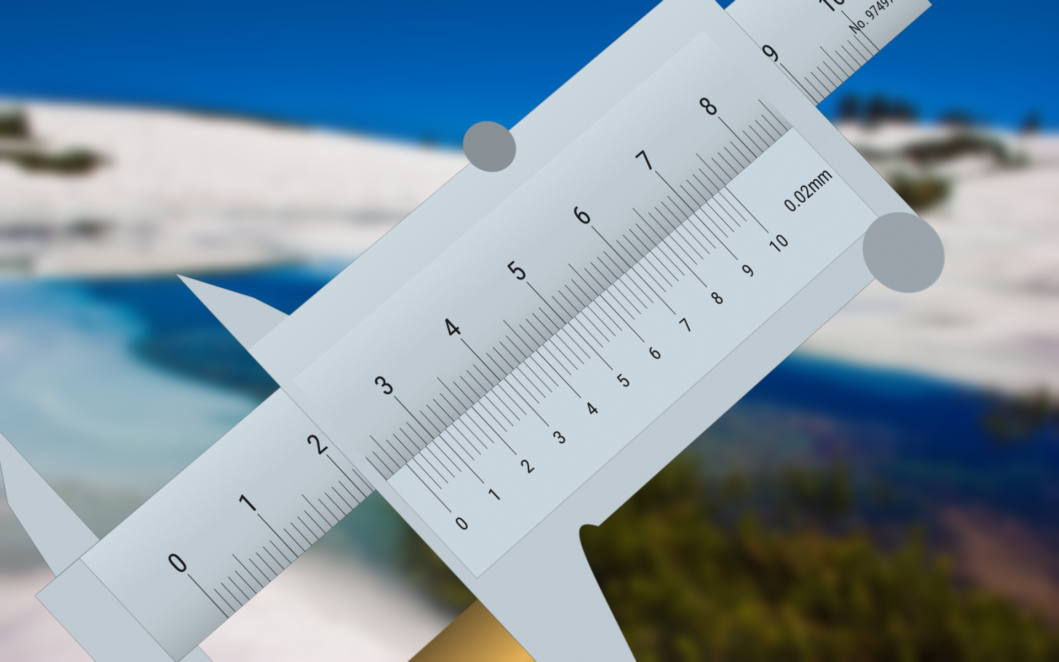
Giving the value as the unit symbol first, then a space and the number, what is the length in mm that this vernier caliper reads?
mm 25.8
